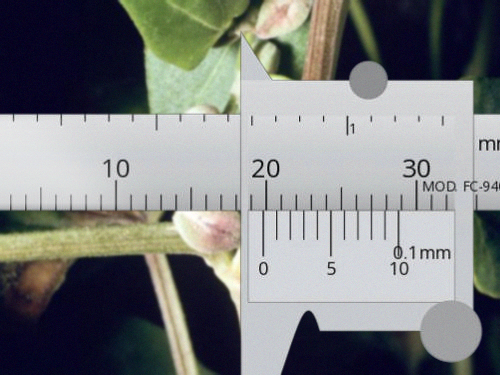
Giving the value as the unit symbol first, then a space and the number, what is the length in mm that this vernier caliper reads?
mm 19.8
